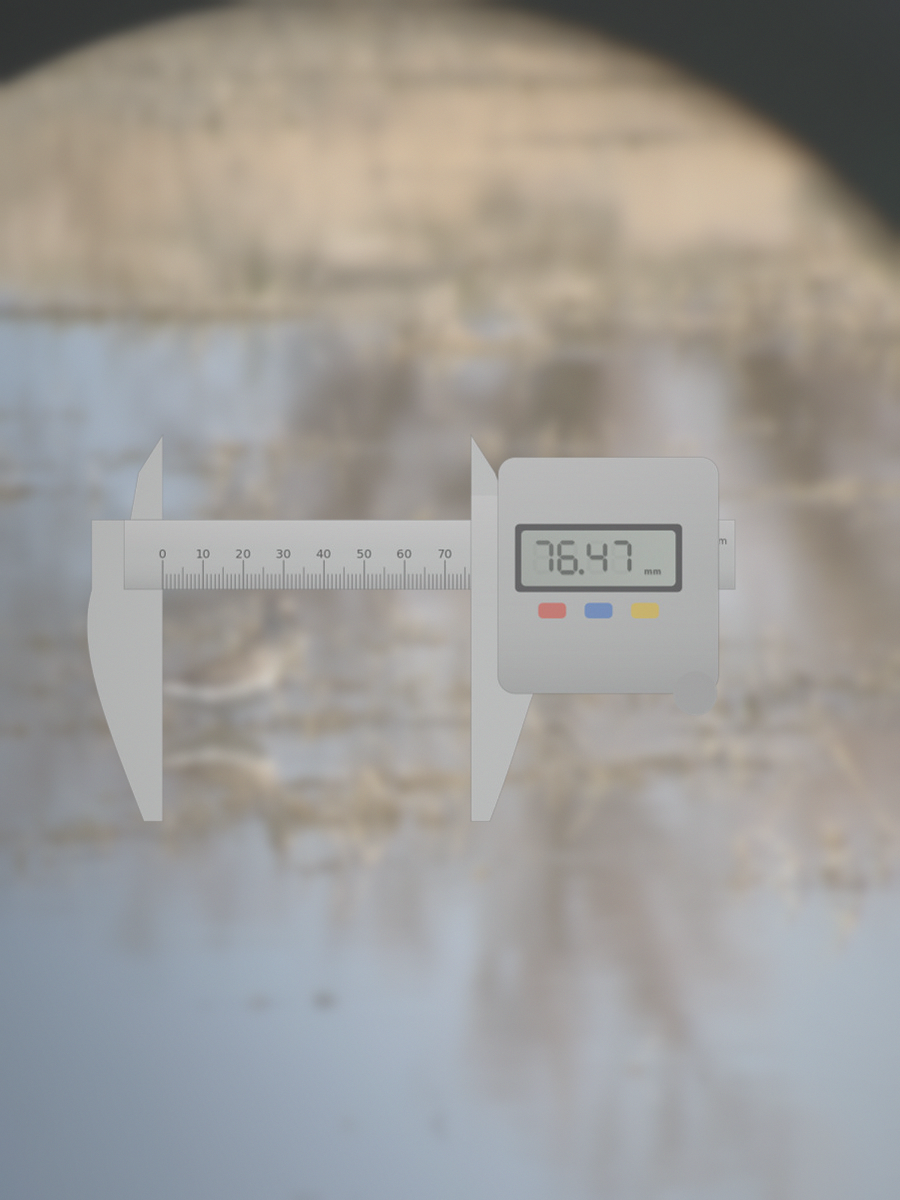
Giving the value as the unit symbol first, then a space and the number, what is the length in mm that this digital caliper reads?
mm 76.47
